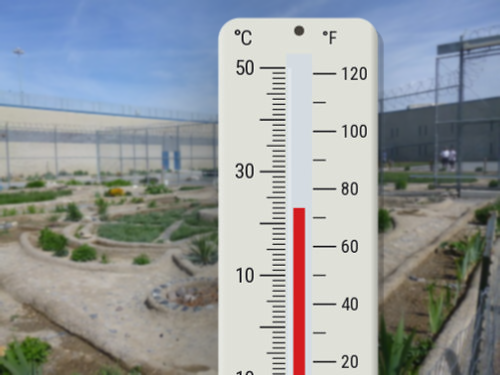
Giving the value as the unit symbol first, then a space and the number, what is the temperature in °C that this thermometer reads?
°C 23
